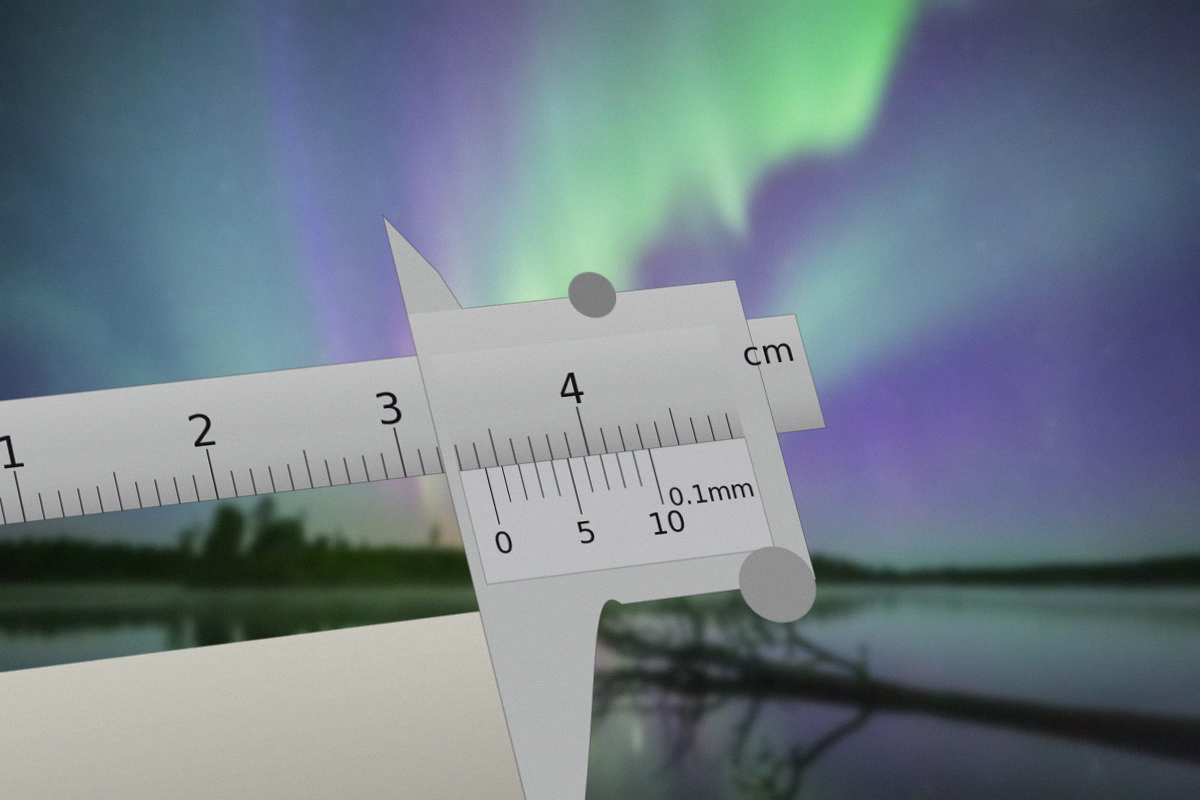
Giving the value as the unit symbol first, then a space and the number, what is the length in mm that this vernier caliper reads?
mm 34.3
